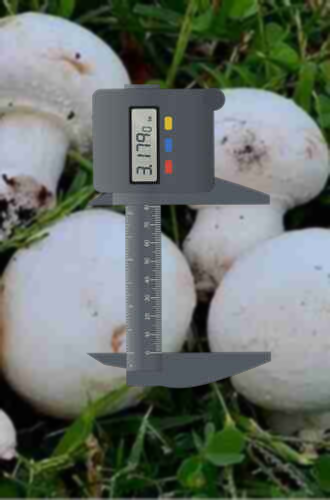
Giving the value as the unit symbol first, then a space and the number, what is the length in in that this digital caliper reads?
in 3.1790
